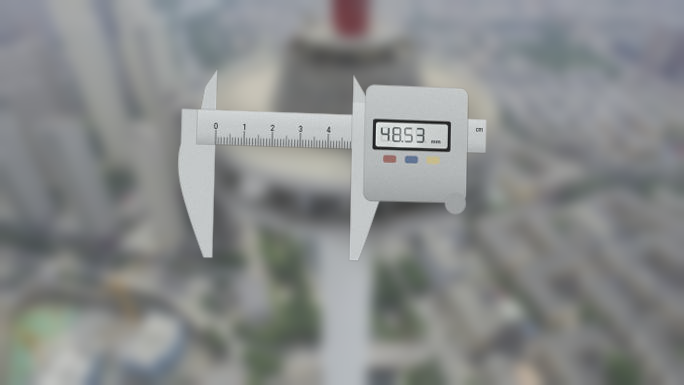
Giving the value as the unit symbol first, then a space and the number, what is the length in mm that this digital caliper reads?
mm 48.53
